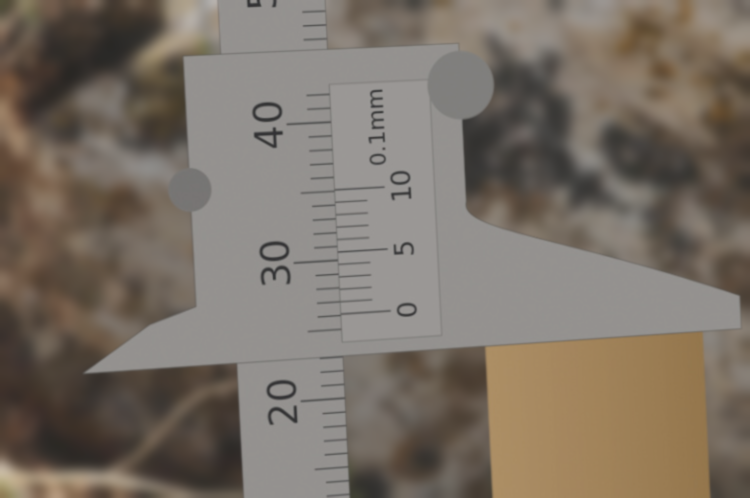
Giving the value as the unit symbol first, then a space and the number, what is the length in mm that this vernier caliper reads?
mm 26.1
